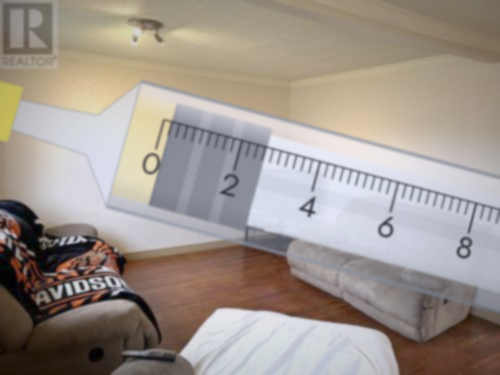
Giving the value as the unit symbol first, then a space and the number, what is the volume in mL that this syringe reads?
mL 0.2
